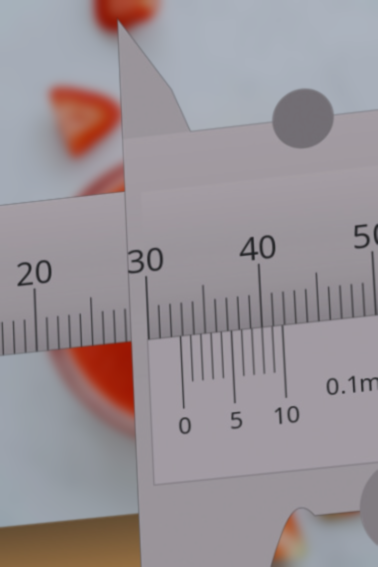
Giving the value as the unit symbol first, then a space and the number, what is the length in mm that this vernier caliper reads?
mm 32.8
